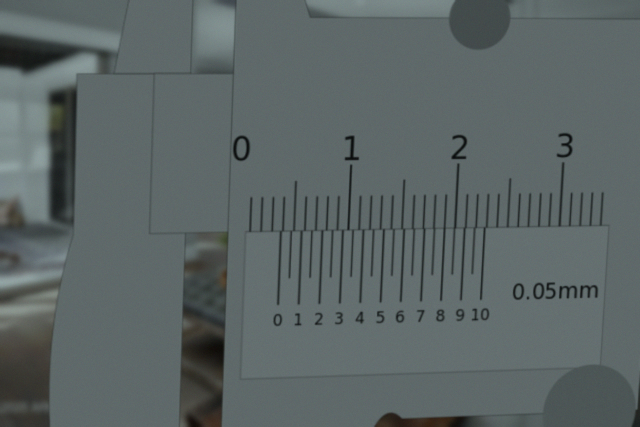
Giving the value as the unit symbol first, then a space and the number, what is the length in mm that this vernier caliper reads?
mm 3.8
